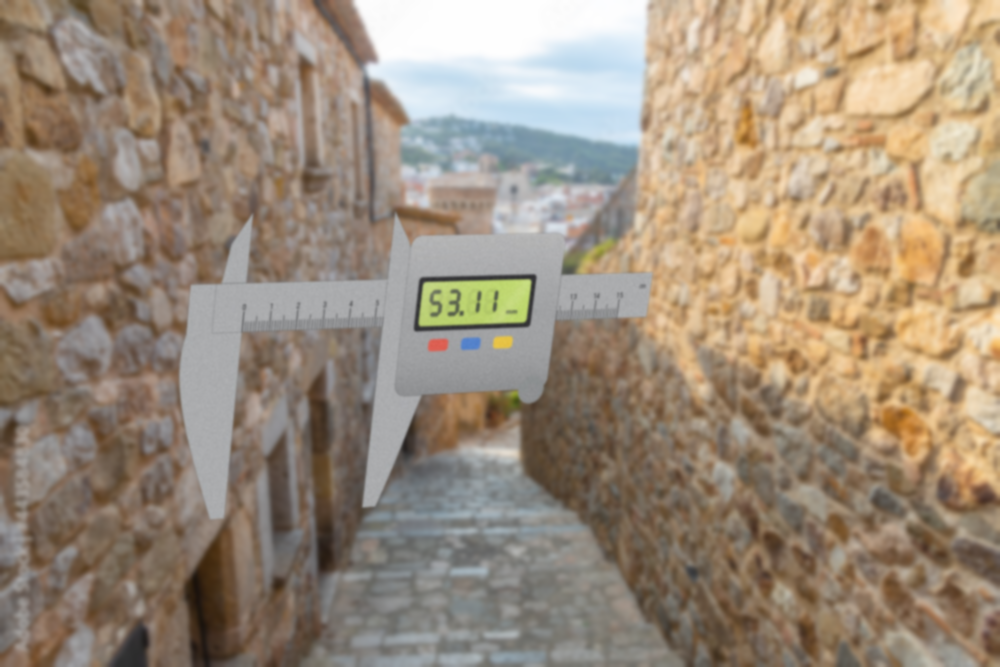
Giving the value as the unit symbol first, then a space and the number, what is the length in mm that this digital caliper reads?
mm 53.11
